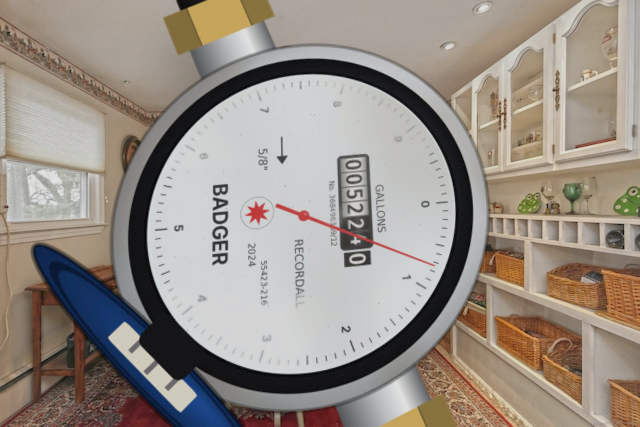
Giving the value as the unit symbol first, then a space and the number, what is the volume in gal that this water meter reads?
gal 52240.7
